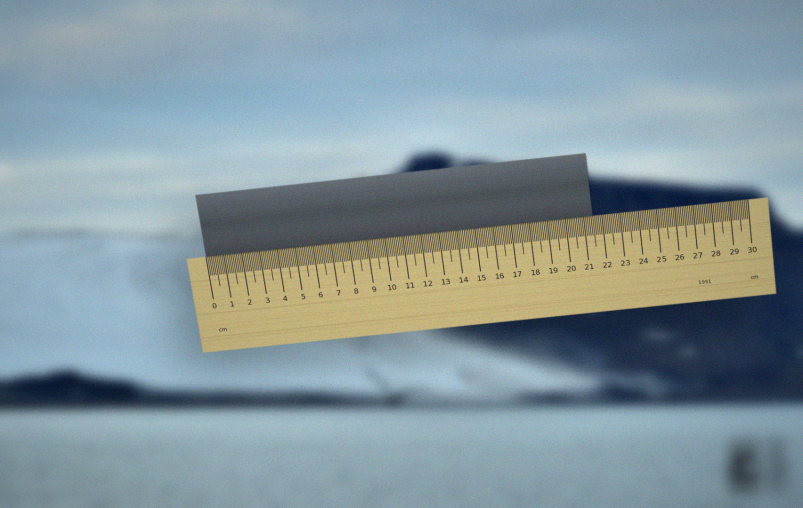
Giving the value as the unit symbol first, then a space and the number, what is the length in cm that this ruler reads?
cm 21.5
